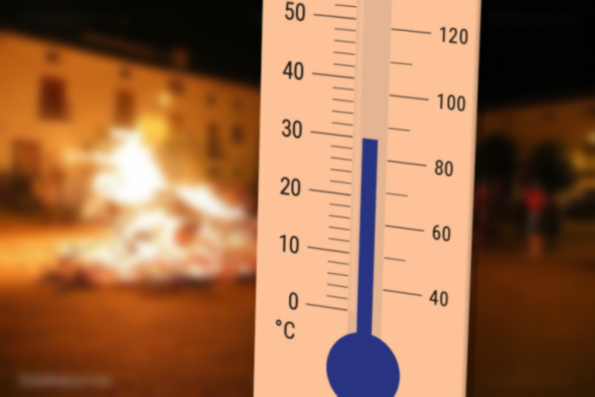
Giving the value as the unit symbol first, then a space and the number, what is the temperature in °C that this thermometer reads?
°C 30
